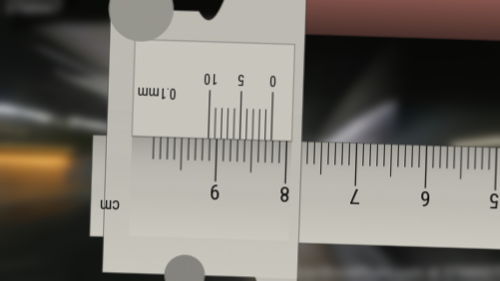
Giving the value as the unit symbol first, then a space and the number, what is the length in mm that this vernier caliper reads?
mm 82.2
